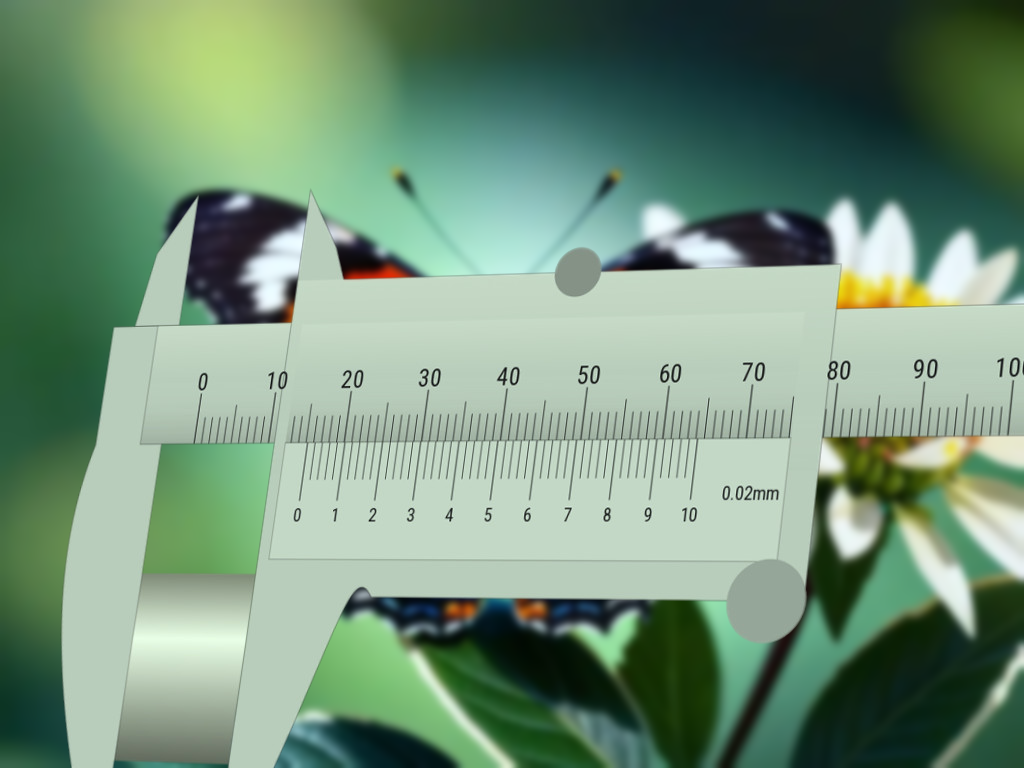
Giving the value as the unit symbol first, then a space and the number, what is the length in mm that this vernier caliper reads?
mm 15.2
